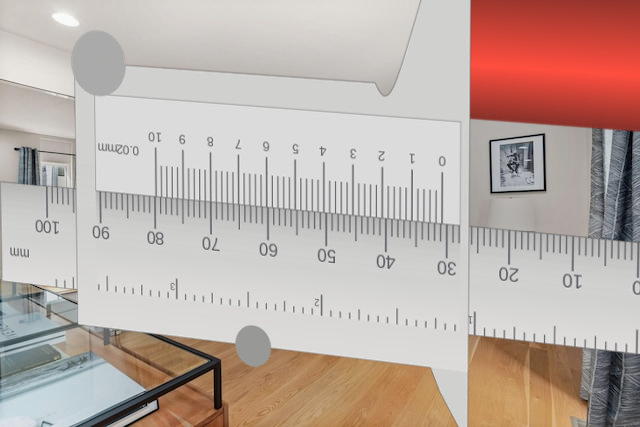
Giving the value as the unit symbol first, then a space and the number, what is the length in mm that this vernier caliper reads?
mm 30.8
